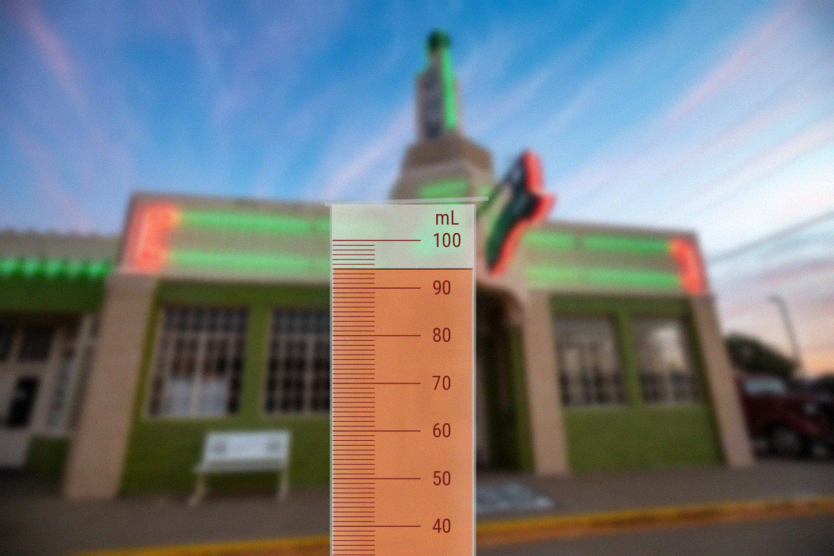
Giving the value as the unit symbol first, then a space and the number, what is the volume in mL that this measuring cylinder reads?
mL 94
